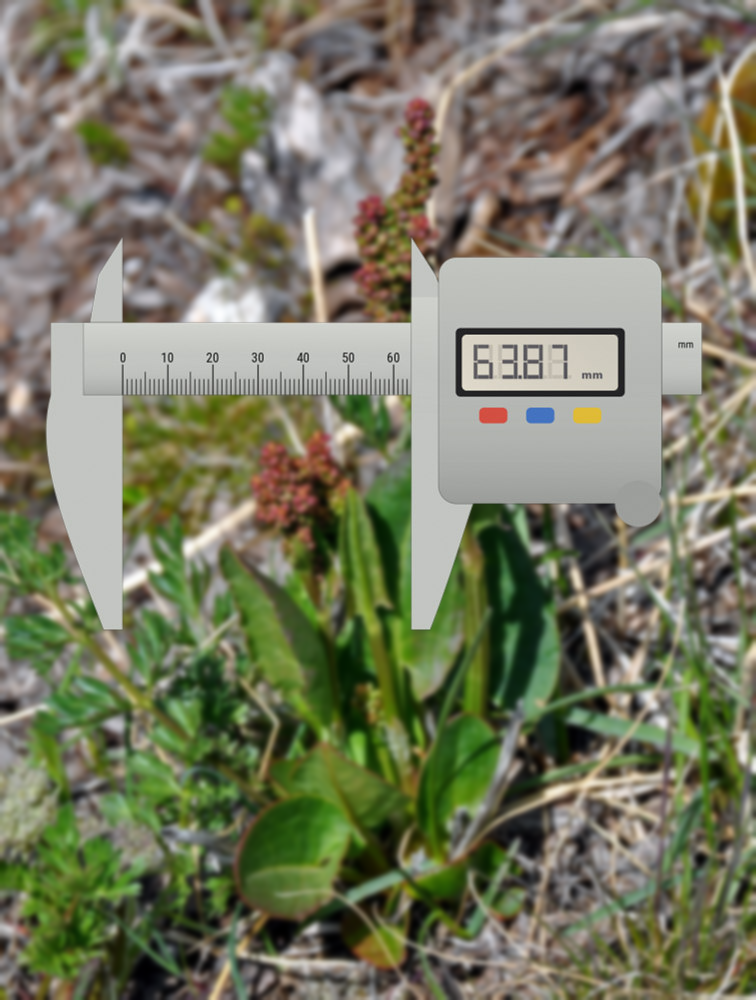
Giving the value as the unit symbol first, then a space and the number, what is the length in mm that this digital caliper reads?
mm 63.87
